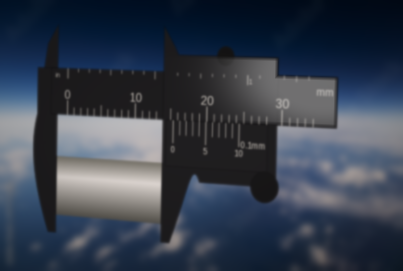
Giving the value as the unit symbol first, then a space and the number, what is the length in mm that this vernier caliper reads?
mm 15.4
